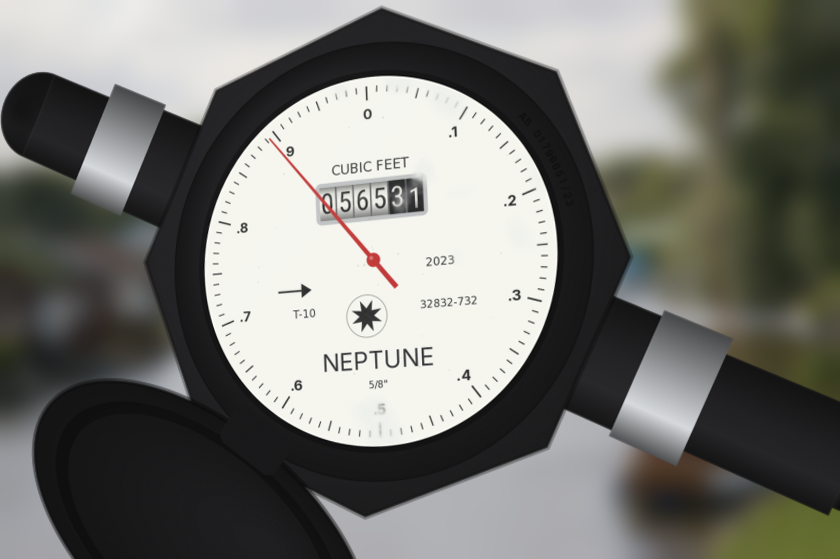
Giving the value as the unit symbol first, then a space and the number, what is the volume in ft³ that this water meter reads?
ft³ 56530.89
